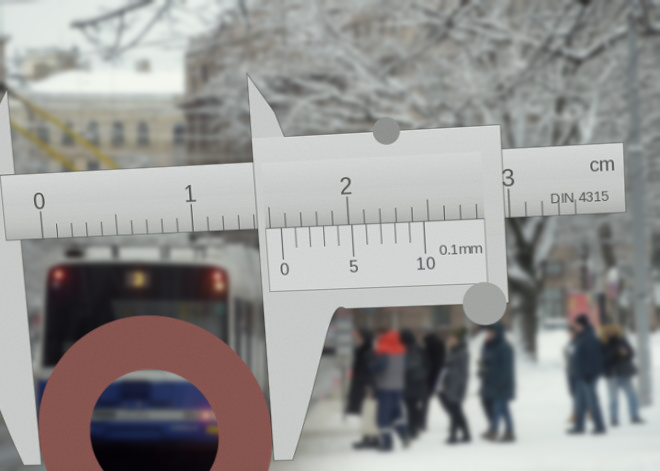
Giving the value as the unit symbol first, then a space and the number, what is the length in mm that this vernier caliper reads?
mm 15.7
